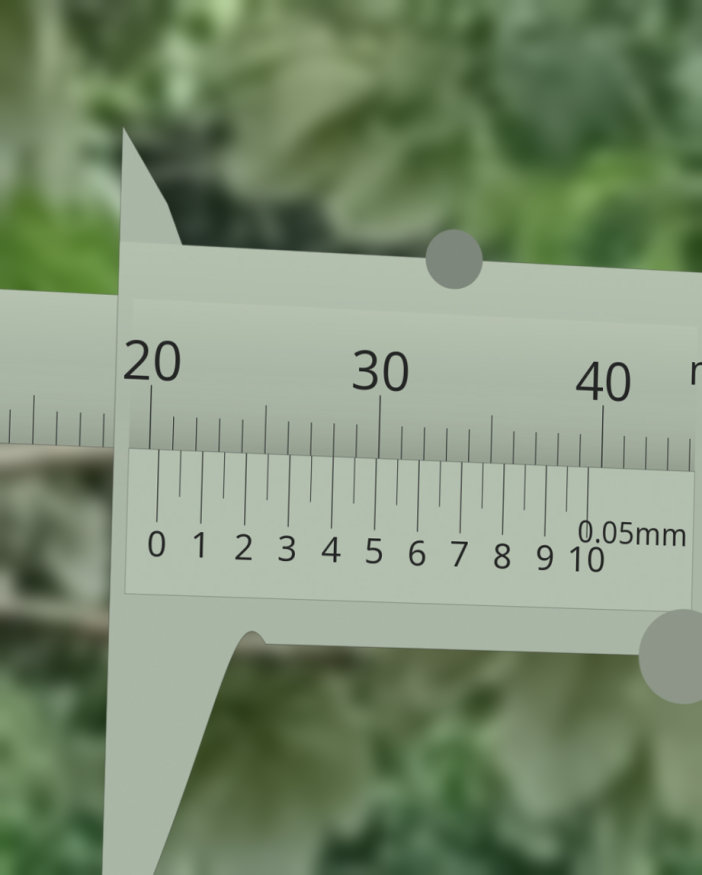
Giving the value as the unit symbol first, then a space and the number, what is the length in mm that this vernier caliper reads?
mm 20.40
